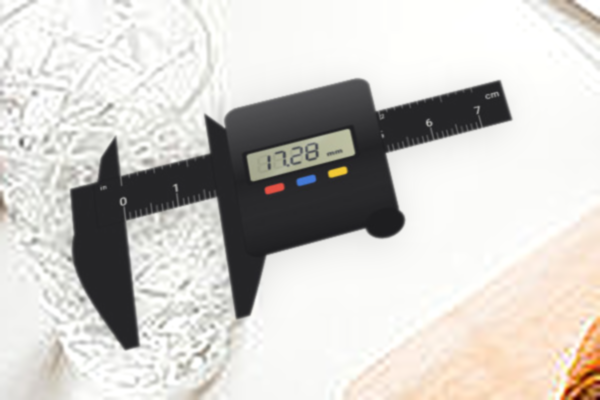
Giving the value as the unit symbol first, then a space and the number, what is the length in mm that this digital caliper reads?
mm 17.28
